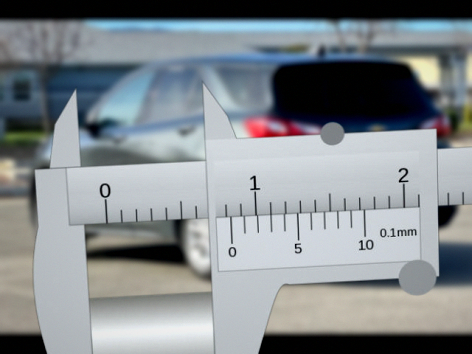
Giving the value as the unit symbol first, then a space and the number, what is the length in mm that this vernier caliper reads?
mm 8.3
